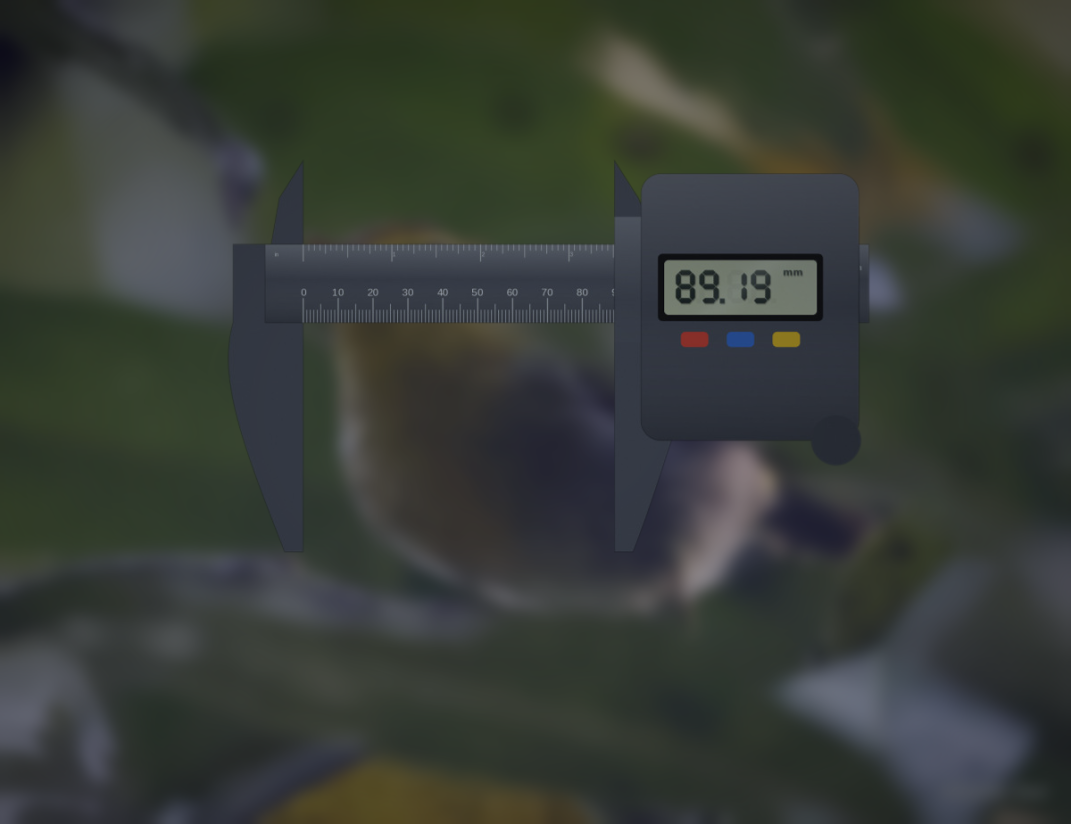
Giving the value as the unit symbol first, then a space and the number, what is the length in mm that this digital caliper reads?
mm 89.19
